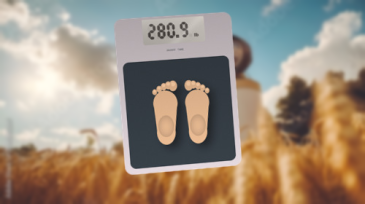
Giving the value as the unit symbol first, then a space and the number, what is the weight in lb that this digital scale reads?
lb 280.9
